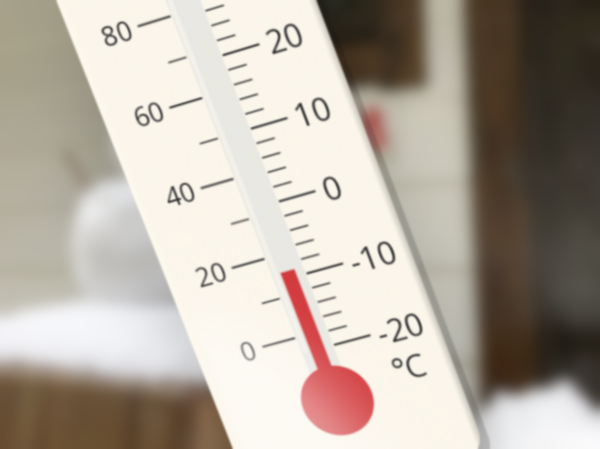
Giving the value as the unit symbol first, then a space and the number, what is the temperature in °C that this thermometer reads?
°C -9
